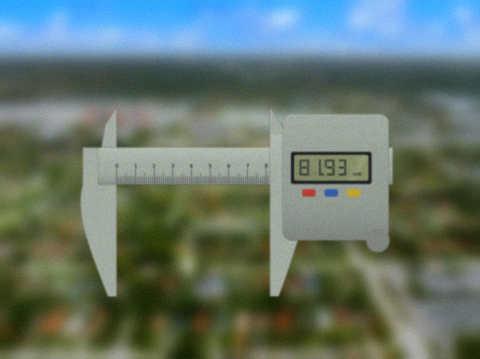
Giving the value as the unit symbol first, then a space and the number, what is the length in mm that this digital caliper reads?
mm 81.93
